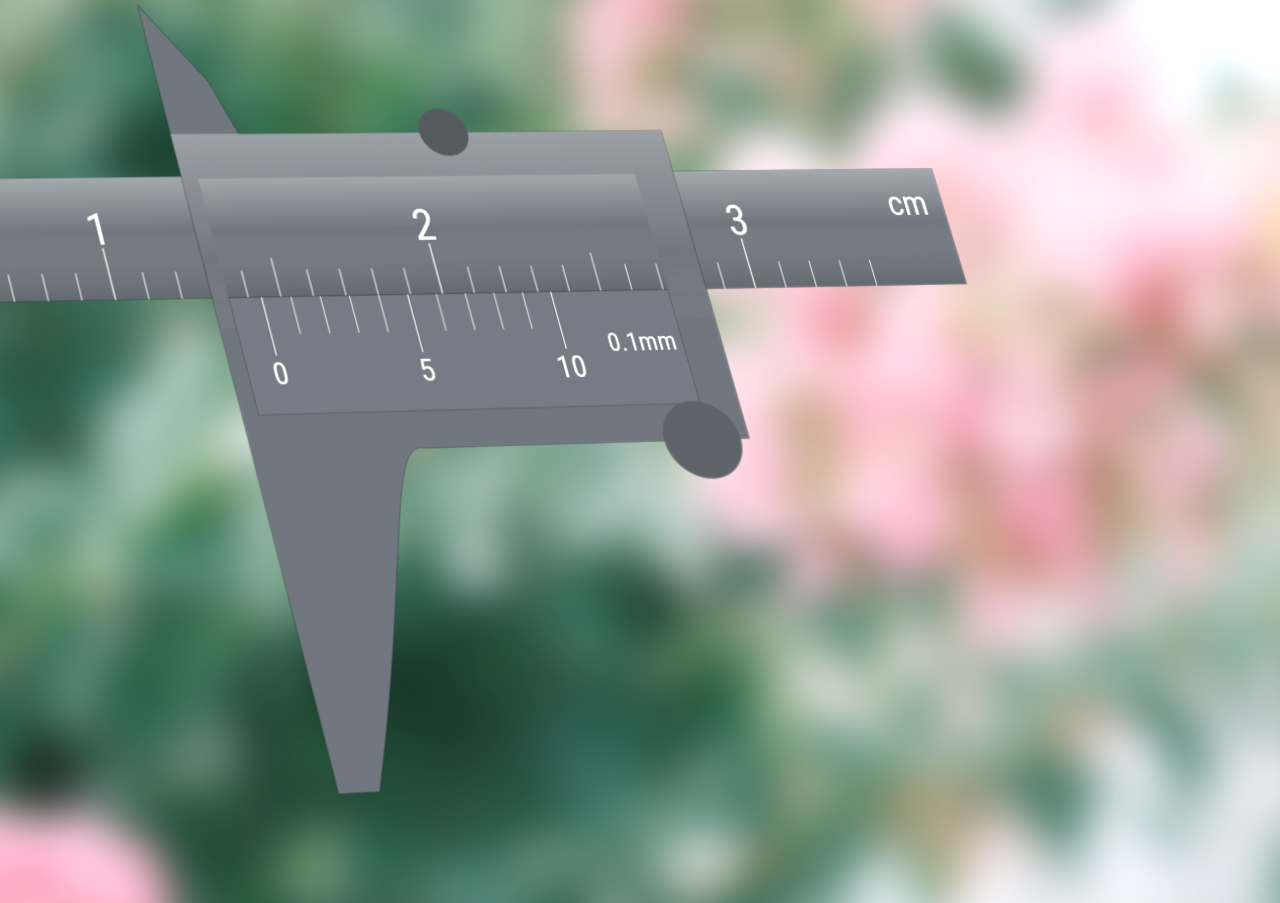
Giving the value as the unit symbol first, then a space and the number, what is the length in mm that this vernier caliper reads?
mm 14.4
